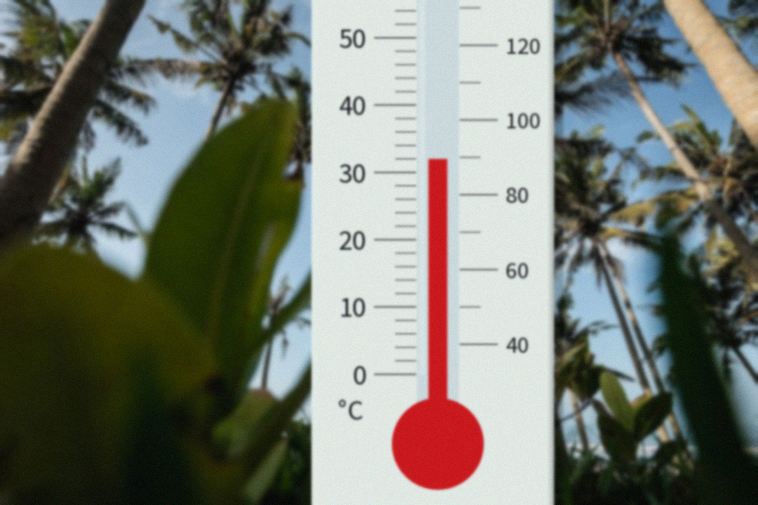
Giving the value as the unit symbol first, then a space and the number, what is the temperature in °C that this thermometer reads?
°C 32
